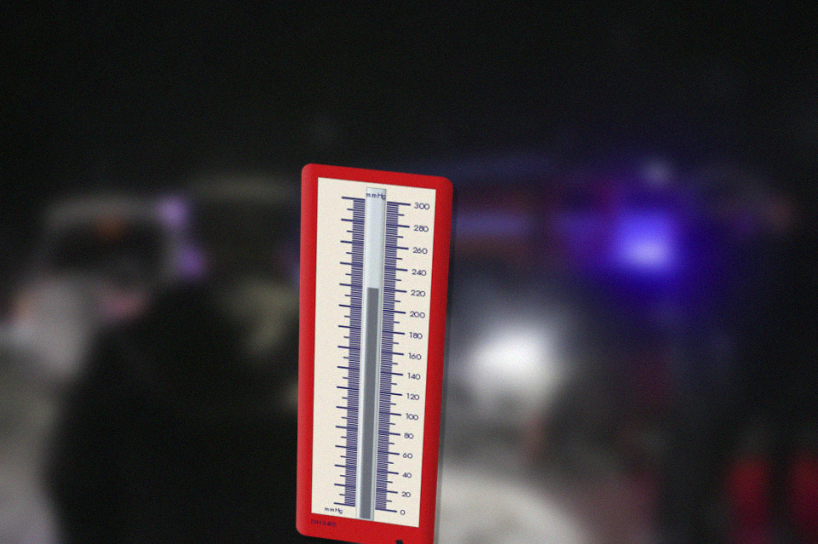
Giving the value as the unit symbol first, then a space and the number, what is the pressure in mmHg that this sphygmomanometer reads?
mmHg 220
